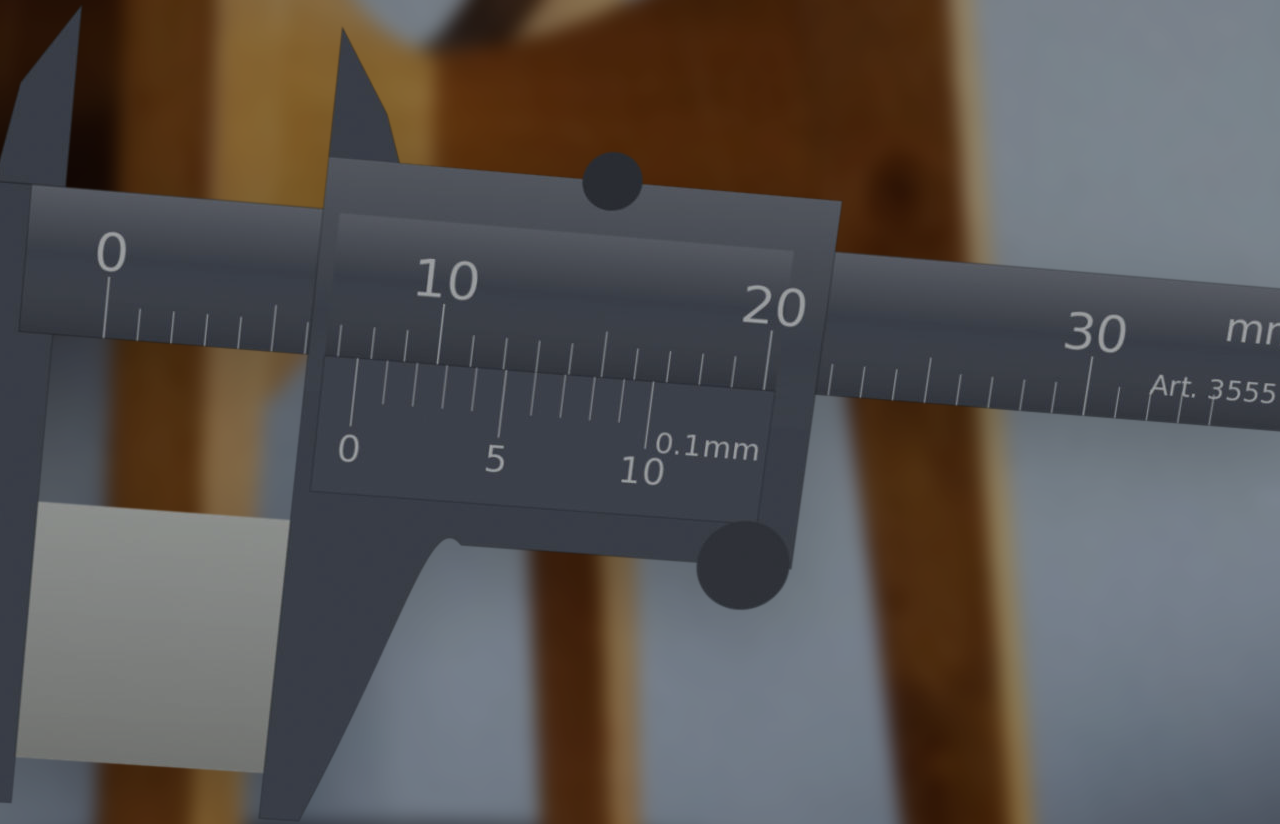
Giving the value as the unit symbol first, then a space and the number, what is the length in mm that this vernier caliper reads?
mm 7.6
